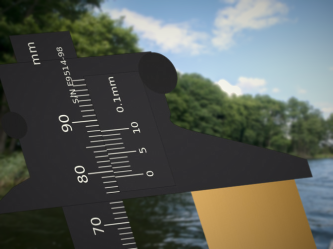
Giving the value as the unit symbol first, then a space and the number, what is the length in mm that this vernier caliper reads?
mm 78.8
